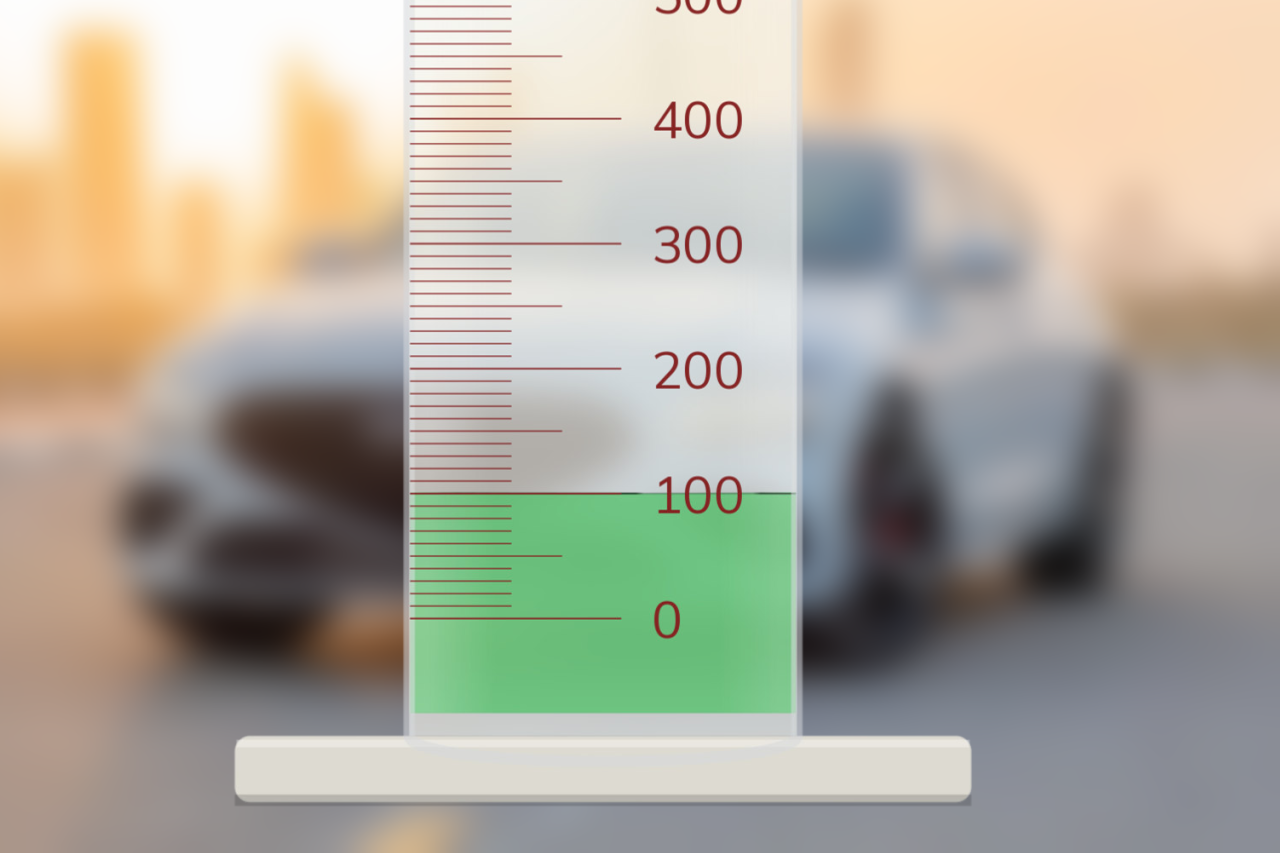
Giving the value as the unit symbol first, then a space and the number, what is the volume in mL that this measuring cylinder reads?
mL 100
